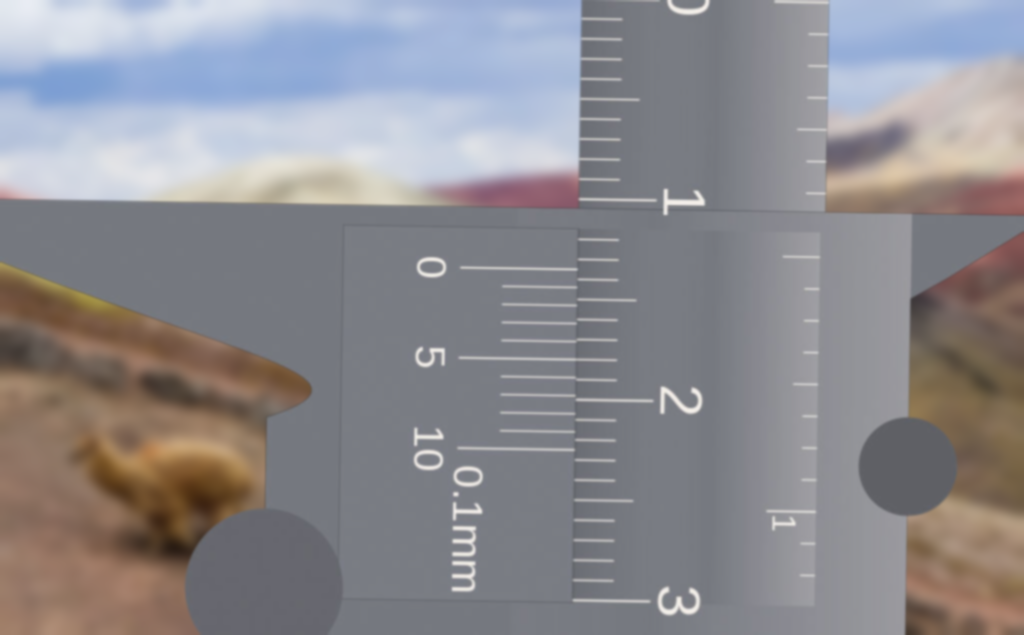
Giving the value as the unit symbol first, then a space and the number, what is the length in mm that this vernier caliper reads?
mm 13.5
